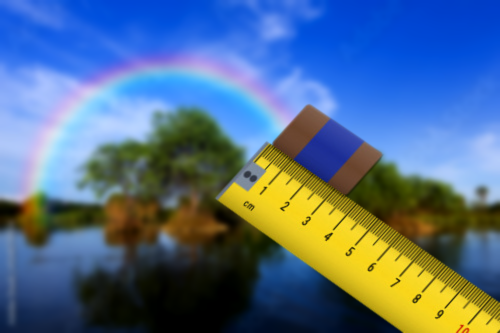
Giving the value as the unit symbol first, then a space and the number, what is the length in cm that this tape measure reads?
cm 3.5
